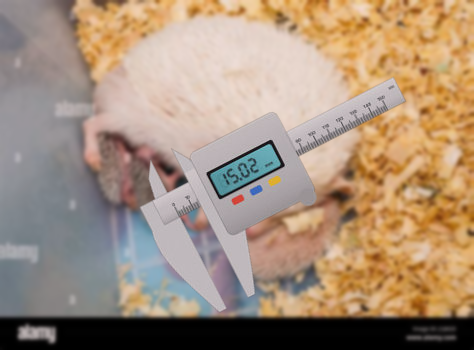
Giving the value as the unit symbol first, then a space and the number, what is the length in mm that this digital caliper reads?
mm 15.02
